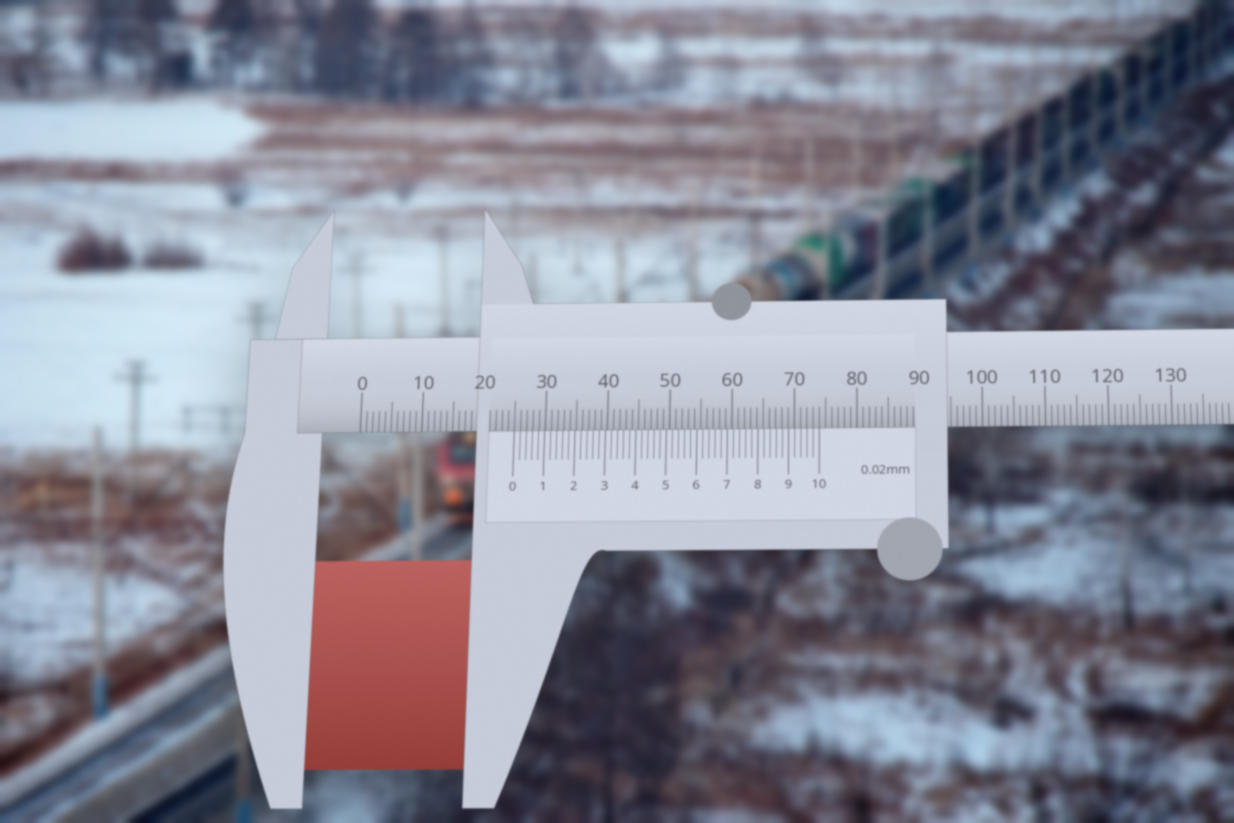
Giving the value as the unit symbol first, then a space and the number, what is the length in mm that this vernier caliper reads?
mm 25.0
